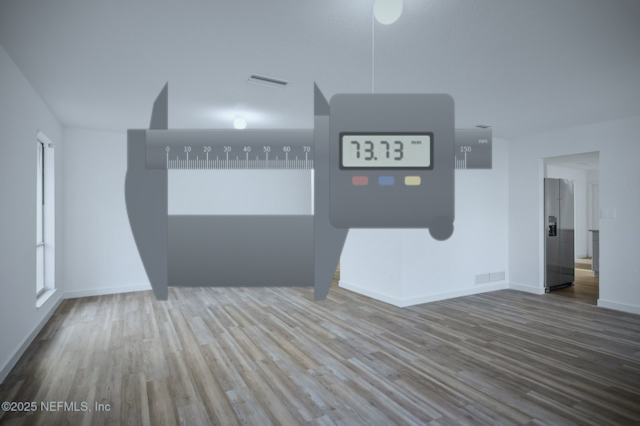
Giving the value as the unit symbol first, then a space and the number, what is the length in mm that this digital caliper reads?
mm 73.73
